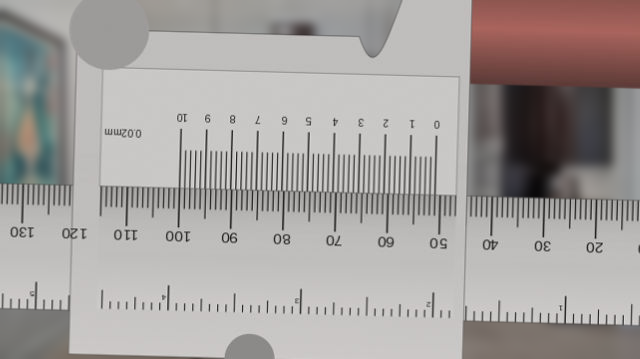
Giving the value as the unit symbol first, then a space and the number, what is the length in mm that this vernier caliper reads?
mm 51.0
